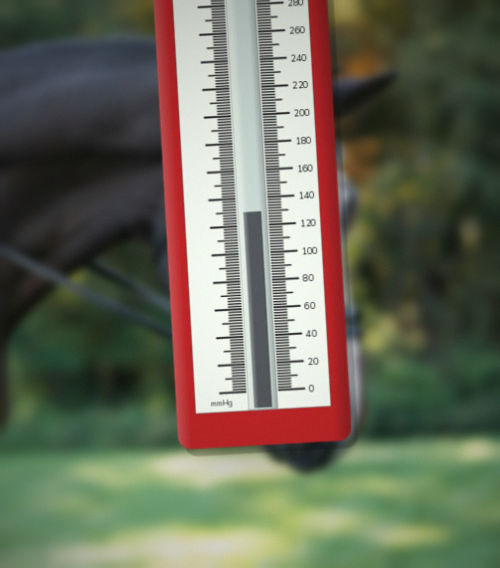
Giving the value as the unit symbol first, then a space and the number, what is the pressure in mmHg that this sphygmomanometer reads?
mmHg 130
